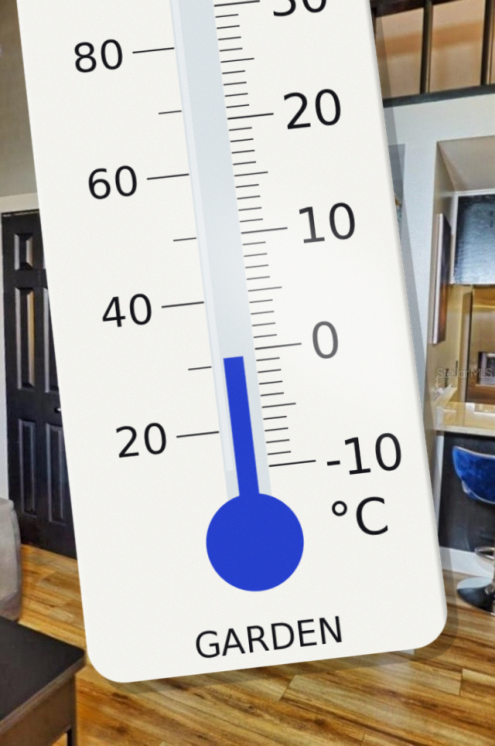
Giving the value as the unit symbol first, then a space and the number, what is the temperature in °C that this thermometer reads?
°C -0.5
